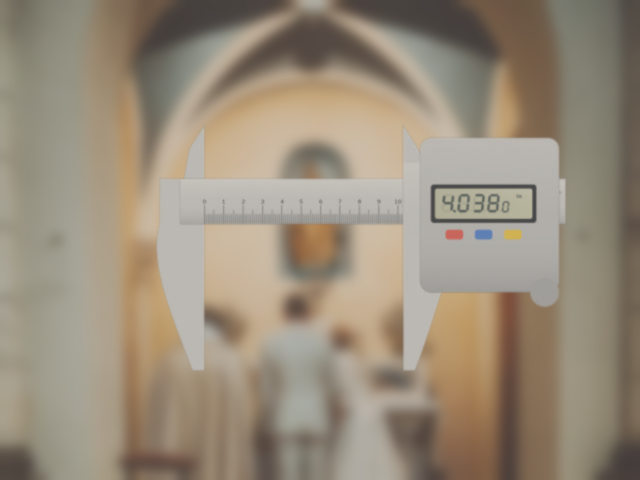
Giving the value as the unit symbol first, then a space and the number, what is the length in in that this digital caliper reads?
in 4.0380
